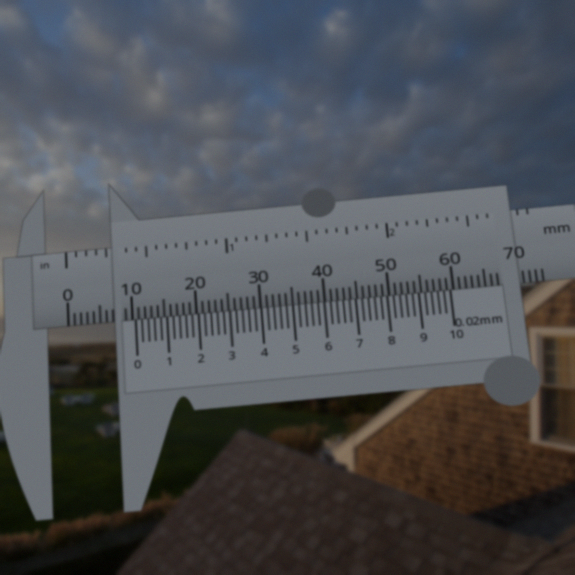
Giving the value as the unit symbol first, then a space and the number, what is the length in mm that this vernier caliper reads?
mm 10.5
